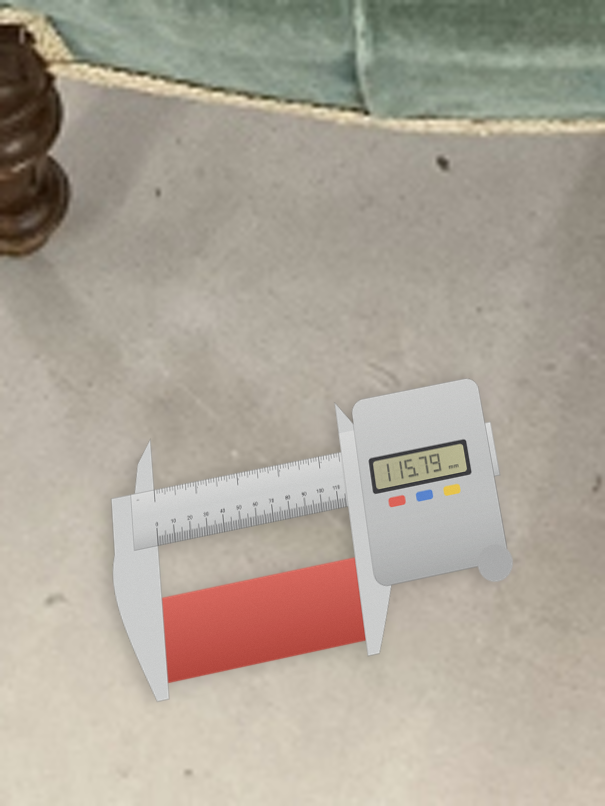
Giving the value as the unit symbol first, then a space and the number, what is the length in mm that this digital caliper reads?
mm 115.79
